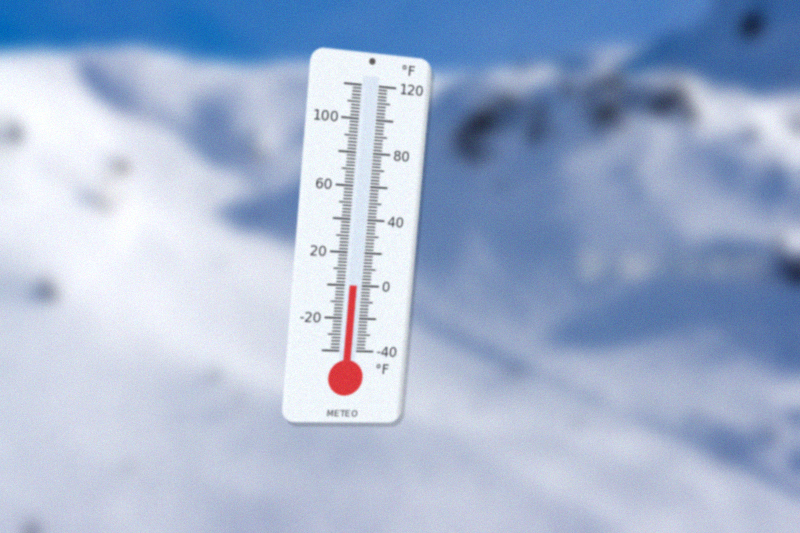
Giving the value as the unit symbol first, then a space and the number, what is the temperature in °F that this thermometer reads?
°F 0
